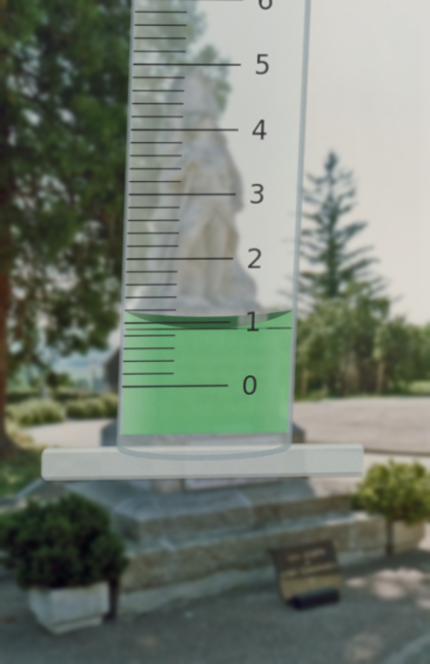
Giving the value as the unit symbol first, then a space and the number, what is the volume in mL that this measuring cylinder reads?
mL 0.9
